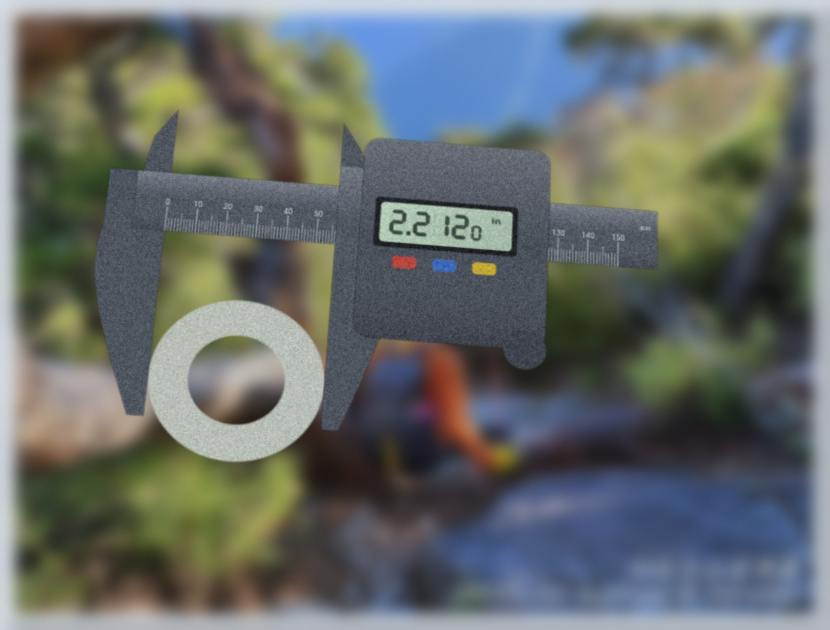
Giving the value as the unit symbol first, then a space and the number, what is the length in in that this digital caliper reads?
in 2.2120
